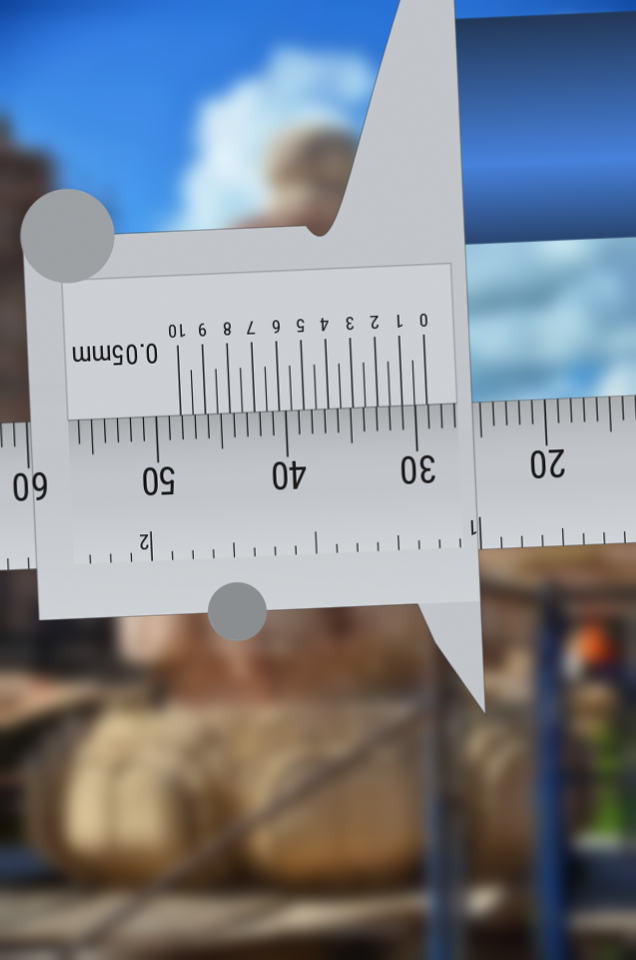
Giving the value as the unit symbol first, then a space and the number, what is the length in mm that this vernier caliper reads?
mm 29.1
